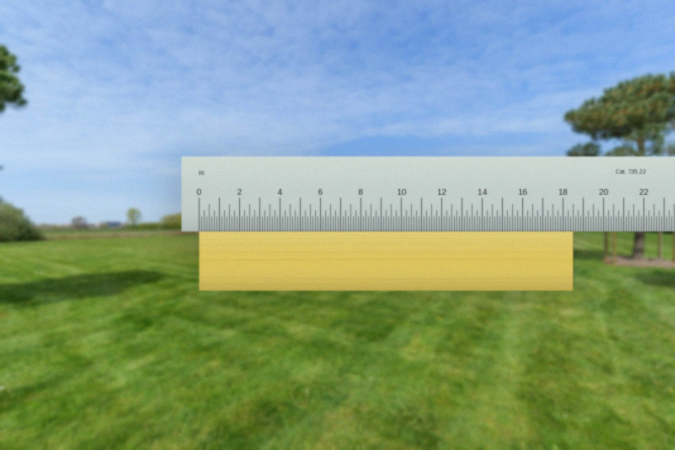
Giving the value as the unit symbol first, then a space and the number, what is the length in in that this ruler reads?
in 18.5
